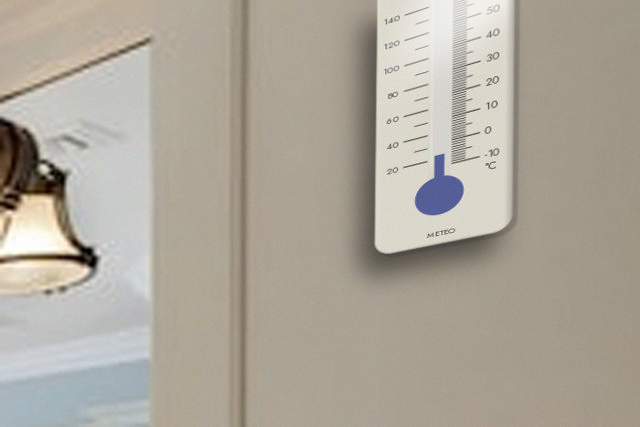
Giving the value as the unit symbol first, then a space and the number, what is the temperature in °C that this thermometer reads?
°C -5
